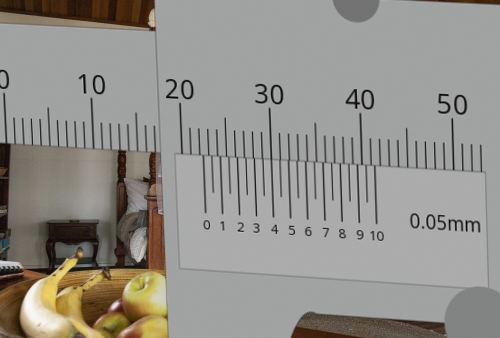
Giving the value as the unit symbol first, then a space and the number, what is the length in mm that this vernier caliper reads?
mm 22.4
